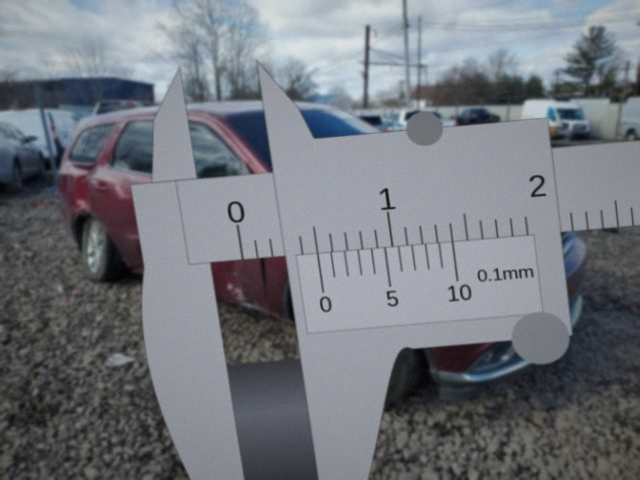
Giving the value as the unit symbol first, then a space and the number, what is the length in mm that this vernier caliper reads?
mm 5.0
